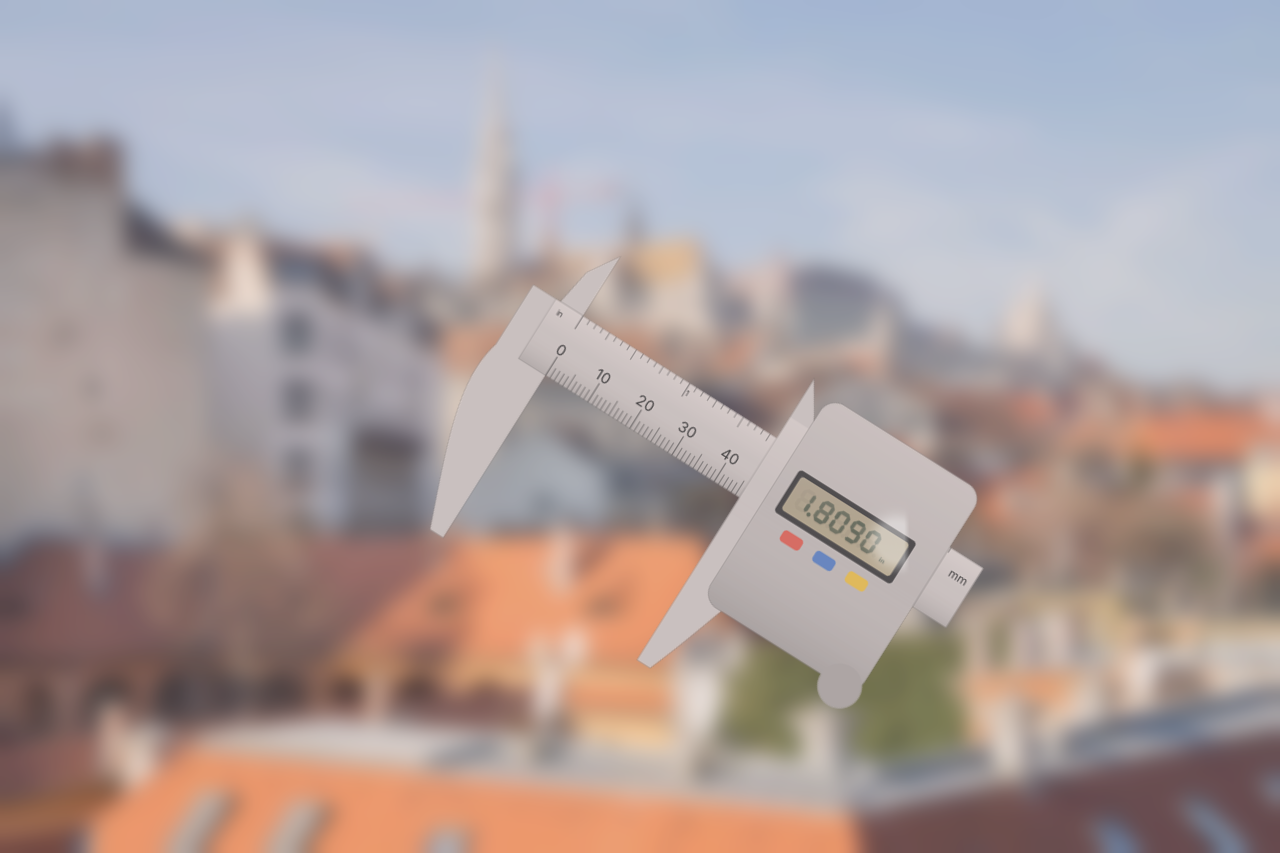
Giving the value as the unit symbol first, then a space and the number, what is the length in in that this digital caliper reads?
in 1.8090
